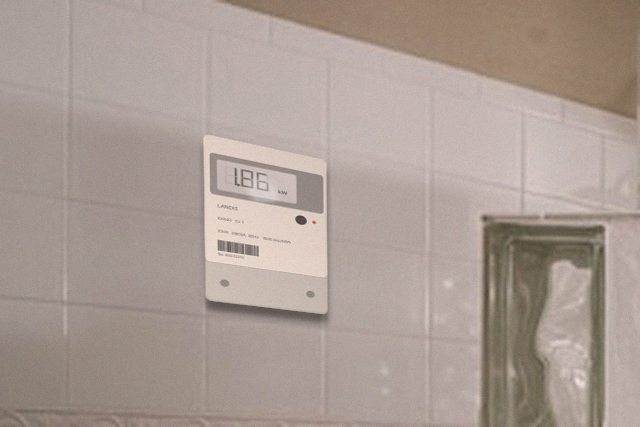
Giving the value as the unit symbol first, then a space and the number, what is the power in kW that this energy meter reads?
kW 1.86
